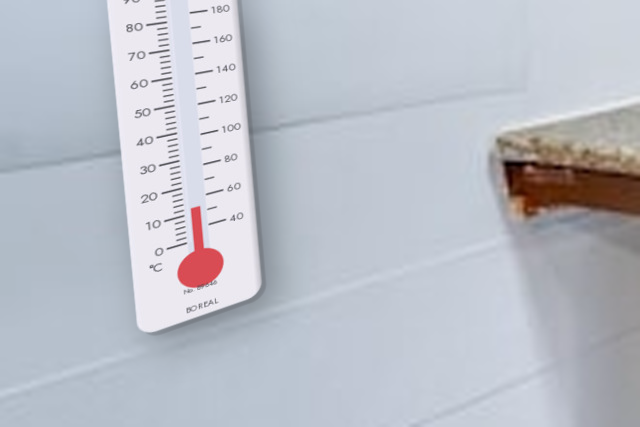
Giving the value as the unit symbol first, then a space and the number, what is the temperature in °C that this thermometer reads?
°C 12
